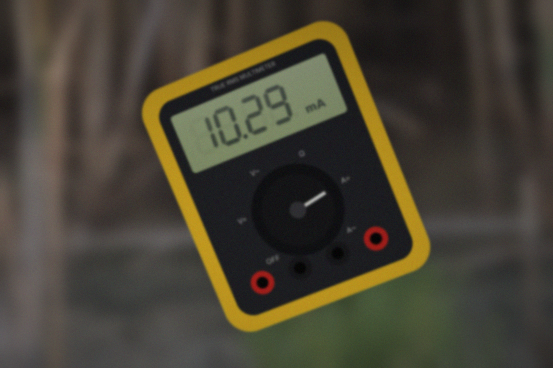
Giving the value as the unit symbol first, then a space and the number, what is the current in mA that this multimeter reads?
mA 10.29
